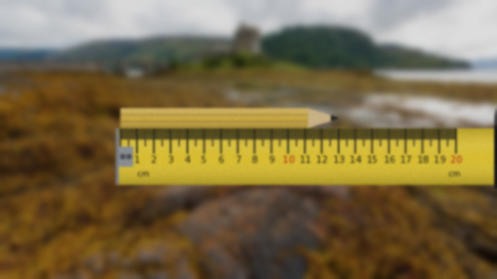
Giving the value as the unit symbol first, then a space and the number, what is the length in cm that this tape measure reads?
cm 13
